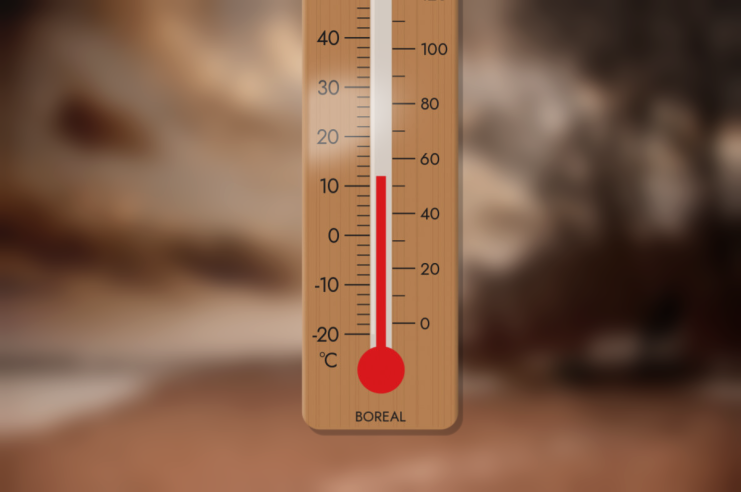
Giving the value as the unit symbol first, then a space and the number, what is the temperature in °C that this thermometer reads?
°C 12
